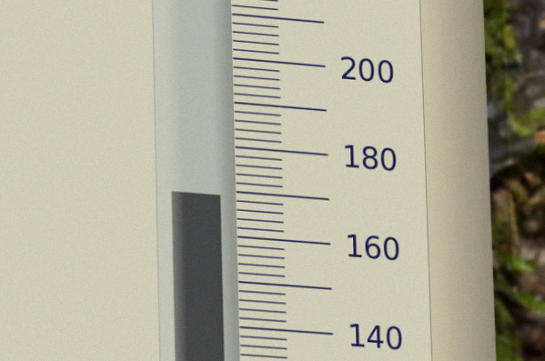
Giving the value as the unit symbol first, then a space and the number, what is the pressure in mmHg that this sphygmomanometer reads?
mmHg 169
